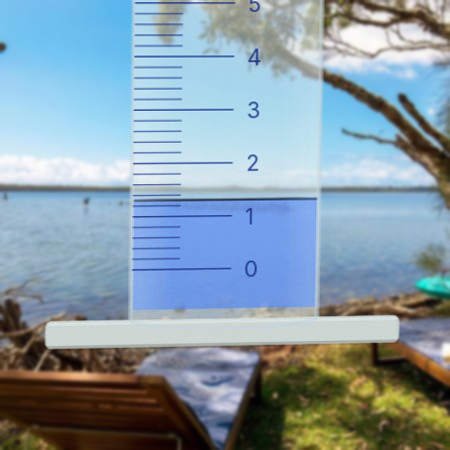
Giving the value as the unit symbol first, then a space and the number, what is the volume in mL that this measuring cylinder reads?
mL 1.3
